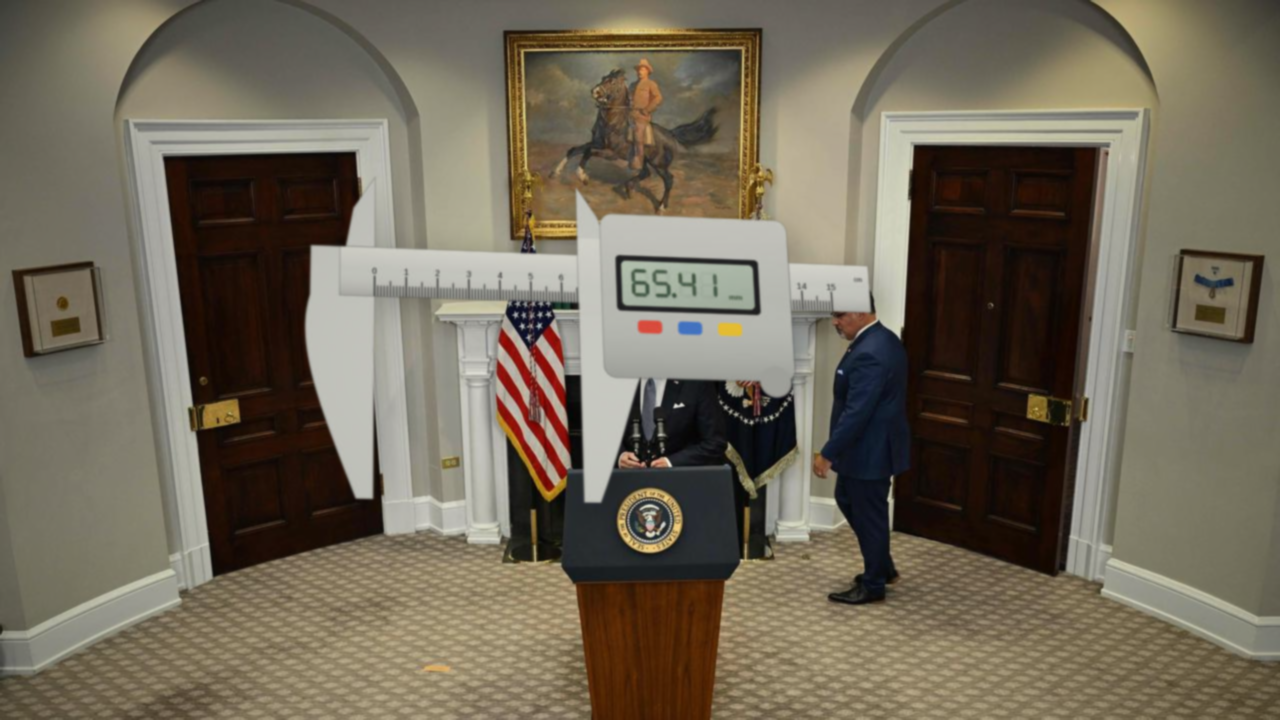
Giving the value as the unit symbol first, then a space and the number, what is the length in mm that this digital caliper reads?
mm 65.41
